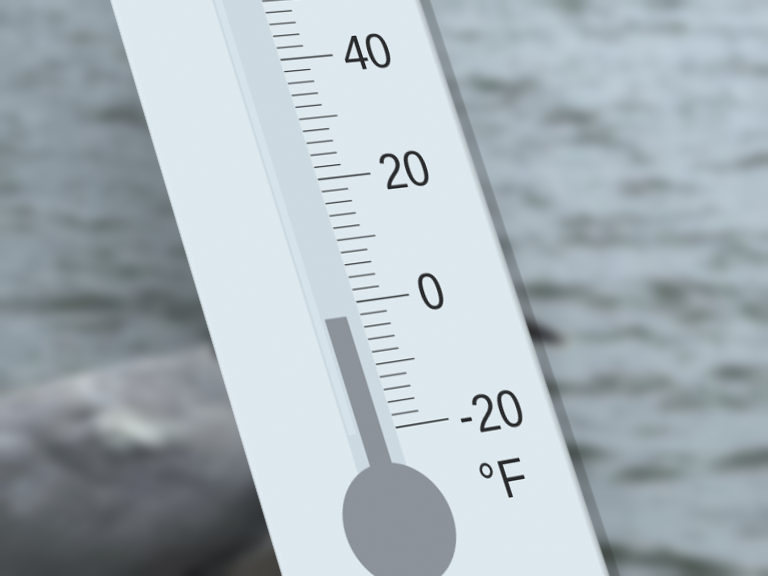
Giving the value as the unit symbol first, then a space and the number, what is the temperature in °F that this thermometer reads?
°F -2
